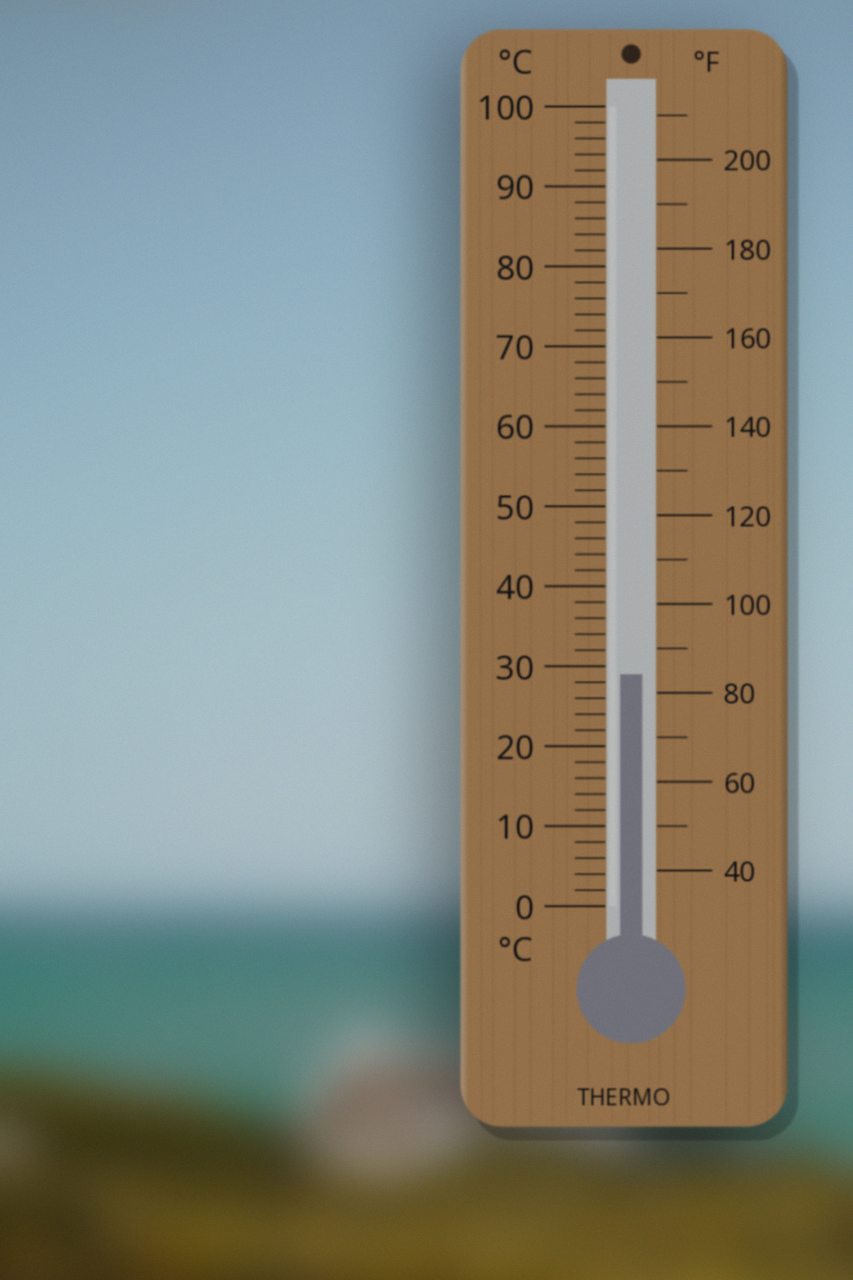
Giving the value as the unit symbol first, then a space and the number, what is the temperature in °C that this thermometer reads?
°C 29
